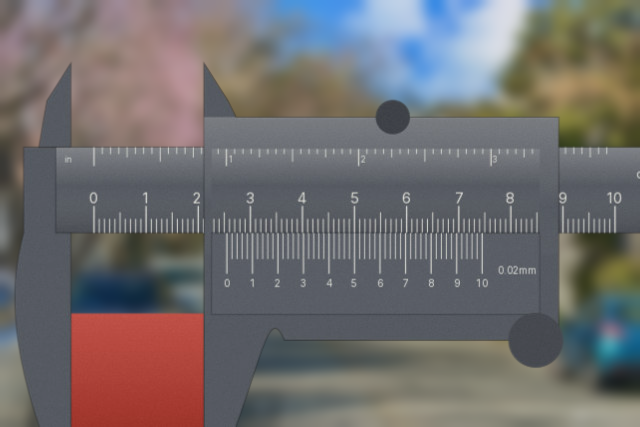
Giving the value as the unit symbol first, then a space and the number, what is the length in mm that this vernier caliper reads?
mm 25.5
